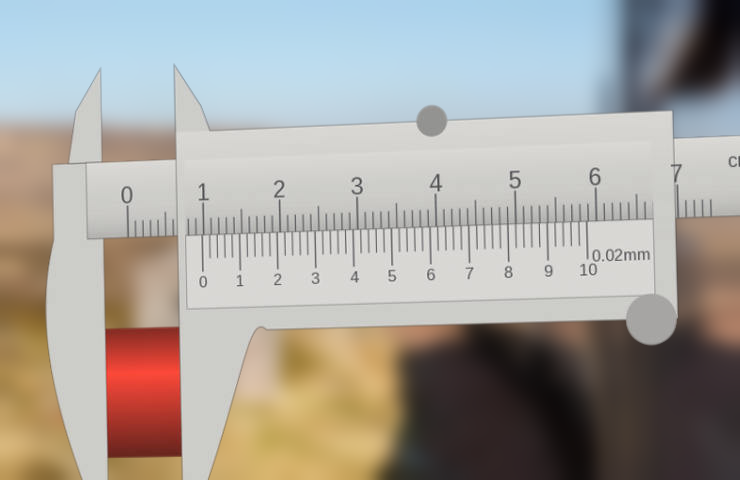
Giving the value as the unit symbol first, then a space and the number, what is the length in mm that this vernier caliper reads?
mm 9.8
